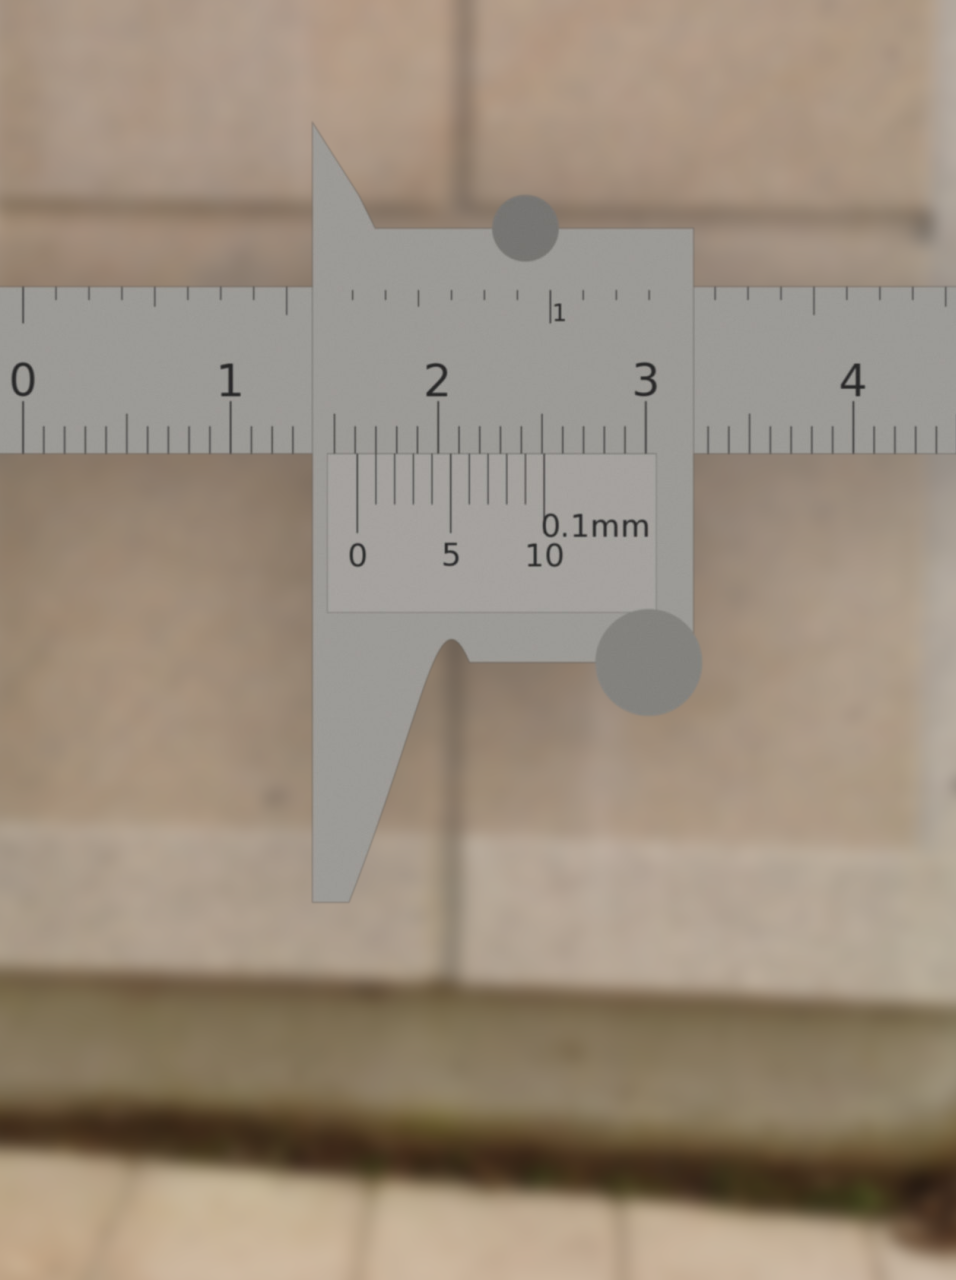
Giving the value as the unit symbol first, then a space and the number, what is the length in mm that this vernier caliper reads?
mm 16.1
